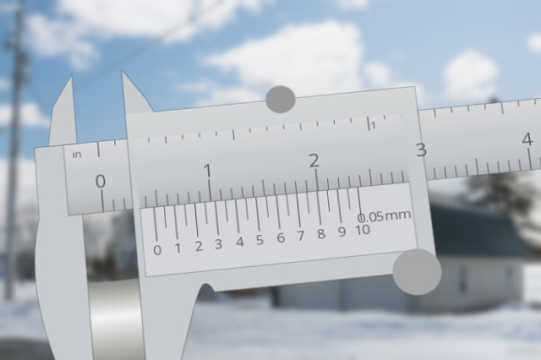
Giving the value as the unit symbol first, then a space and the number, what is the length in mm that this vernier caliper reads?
mm 4.7
